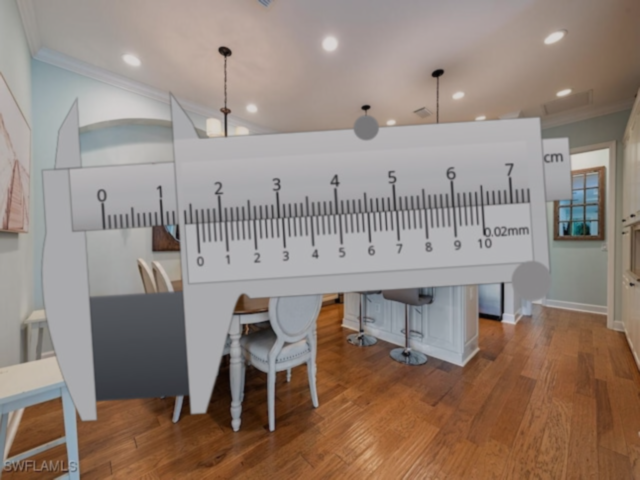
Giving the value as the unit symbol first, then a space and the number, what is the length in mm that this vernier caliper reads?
mm 16.0
